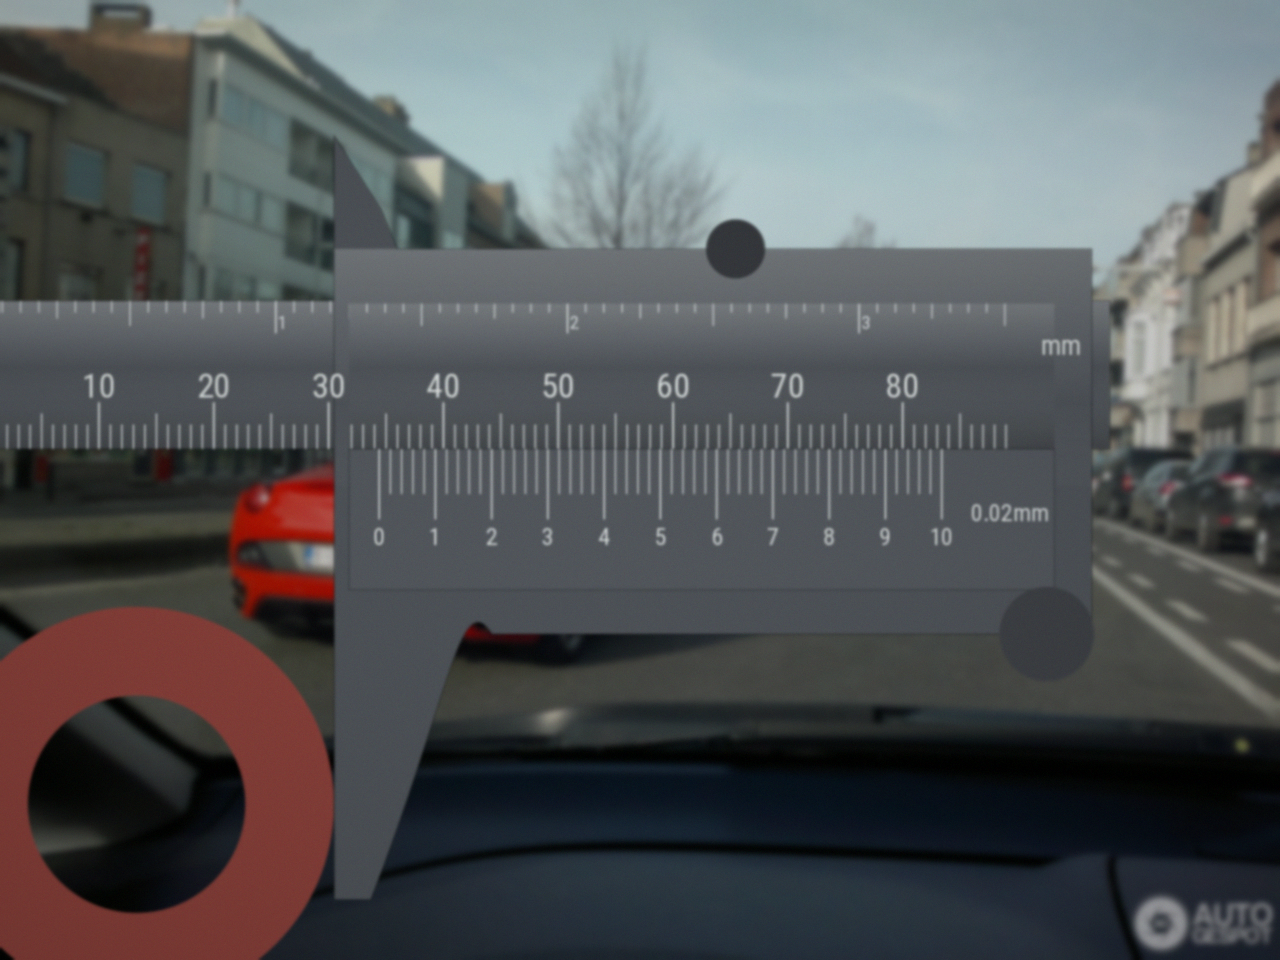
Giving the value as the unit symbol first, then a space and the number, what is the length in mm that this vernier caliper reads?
mm 34.4
